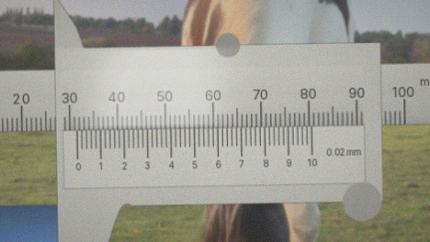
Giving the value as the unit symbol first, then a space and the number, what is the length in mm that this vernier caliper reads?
mm 31.5
